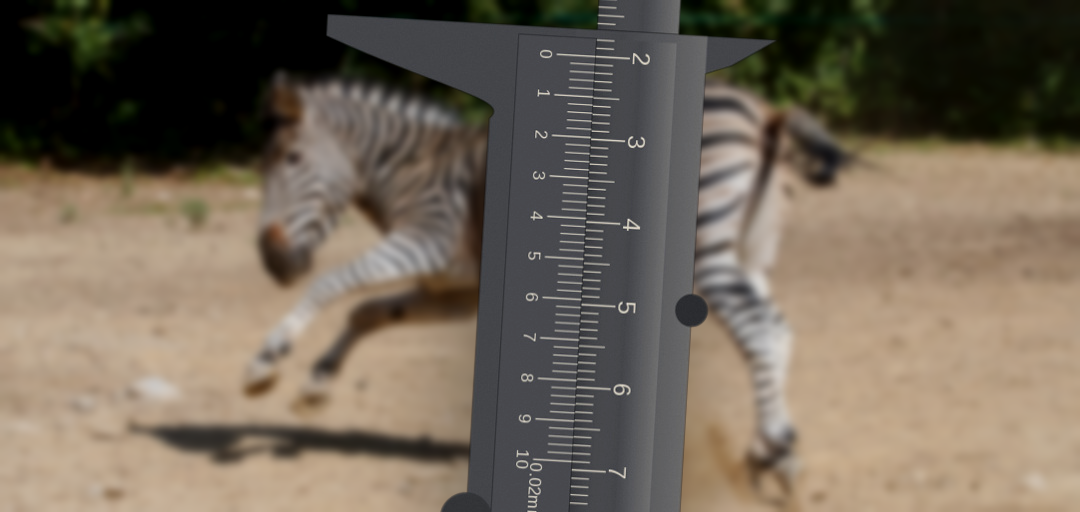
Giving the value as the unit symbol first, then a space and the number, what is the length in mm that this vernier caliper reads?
mm 20.0
